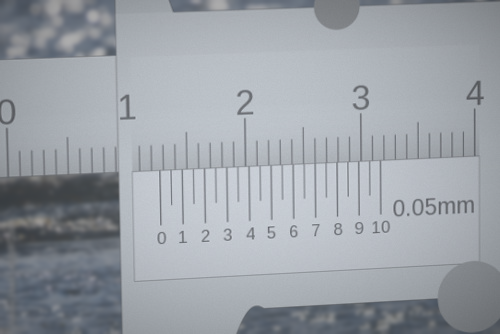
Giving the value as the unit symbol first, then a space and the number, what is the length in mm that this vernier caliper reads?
mm 12.7
